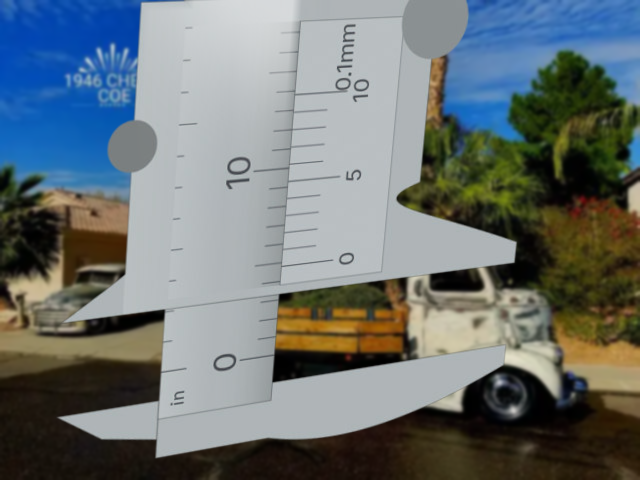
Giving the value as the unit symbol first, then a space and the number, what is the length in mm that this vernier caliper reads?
mm 4.8
